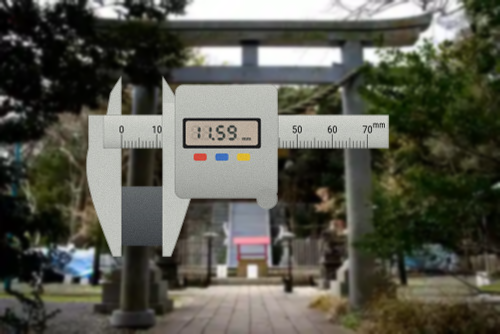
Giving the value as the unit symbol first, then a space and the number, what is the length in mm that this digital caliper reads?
mm 11.59
